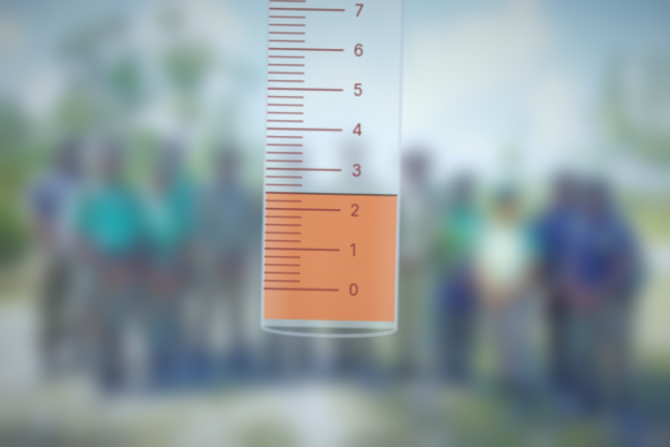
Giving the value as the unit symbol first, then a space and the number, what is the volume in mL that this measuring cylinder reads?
mL 2.4
